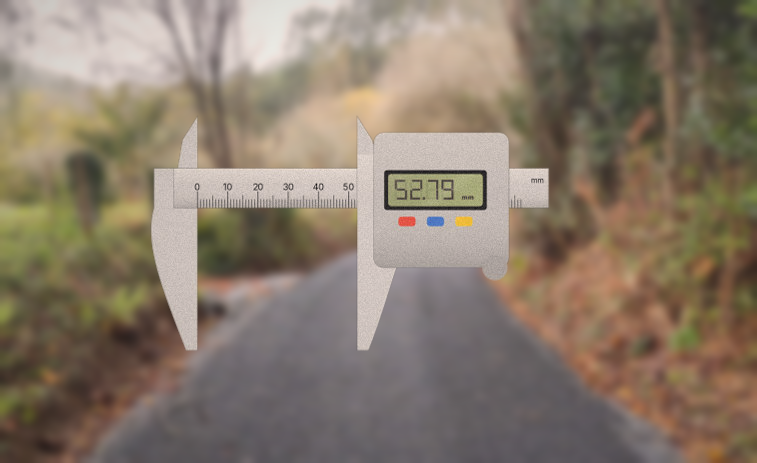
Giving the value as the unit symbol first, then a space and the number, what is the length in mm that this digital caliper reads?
mm 52.79
